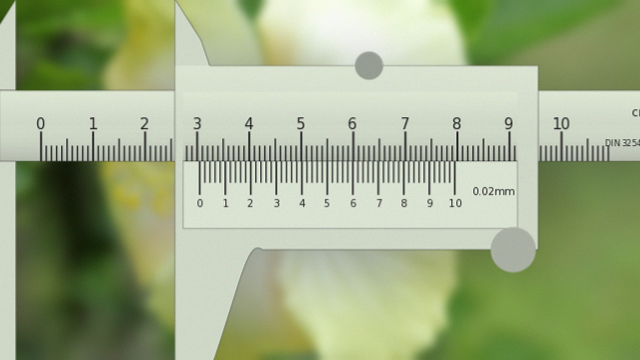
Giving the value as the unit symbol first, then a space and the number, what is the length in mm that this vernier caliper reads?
mm 30.5
